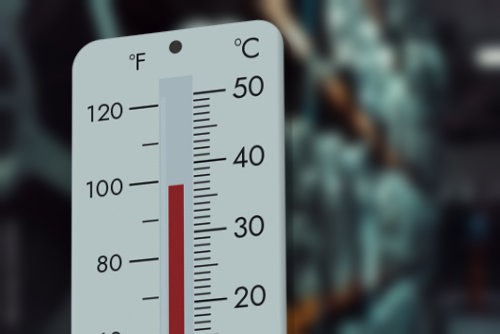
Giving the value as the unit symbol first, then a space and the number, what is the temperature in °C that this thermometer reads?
°C 37
